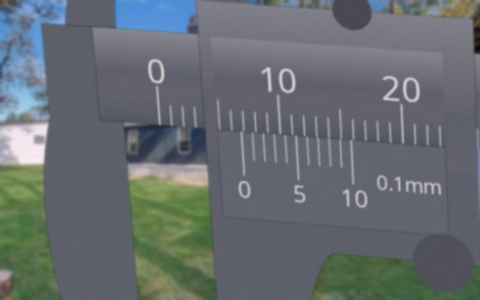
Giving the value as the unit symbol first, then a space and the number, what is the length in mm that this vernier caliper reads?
mm 6.8
